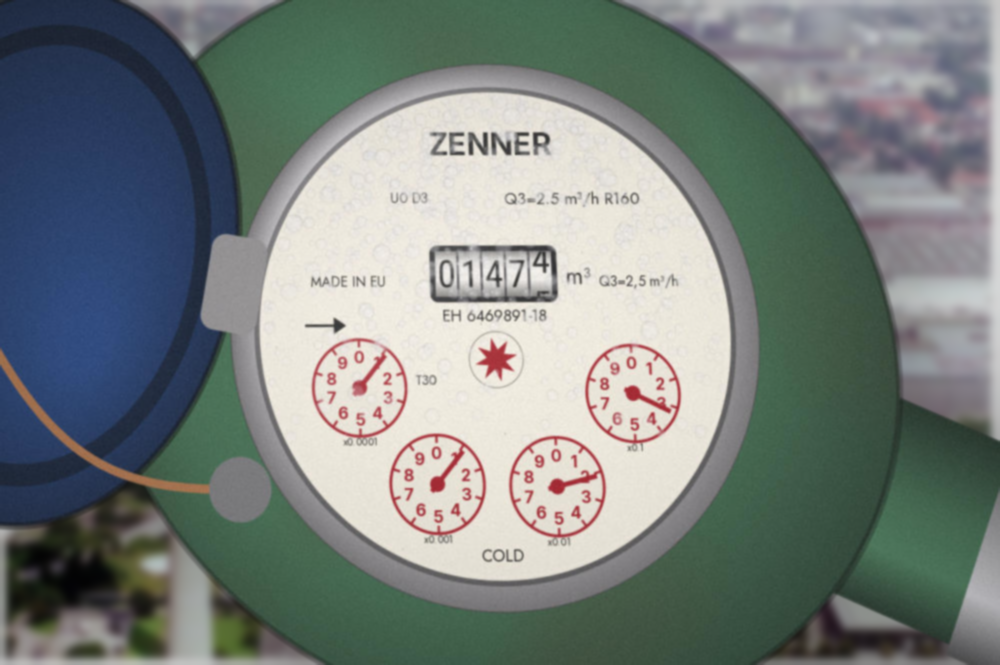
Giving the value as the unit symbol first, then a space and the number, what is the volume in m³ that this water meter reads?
m³ 1474.3211
